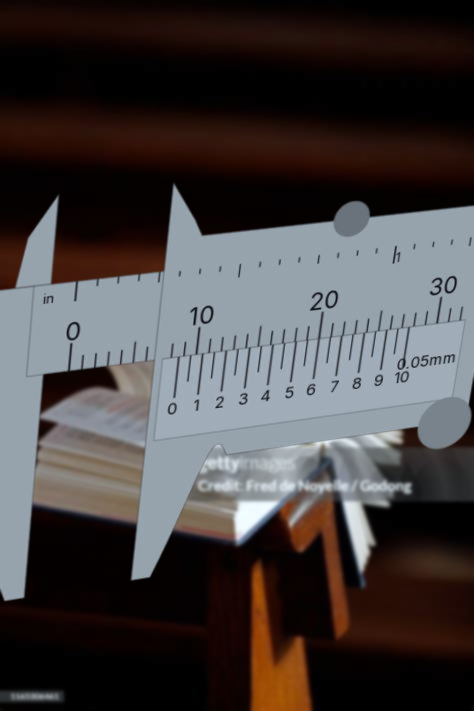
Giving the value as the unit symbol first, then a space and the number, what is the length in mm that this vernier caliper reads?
mm 8.6
